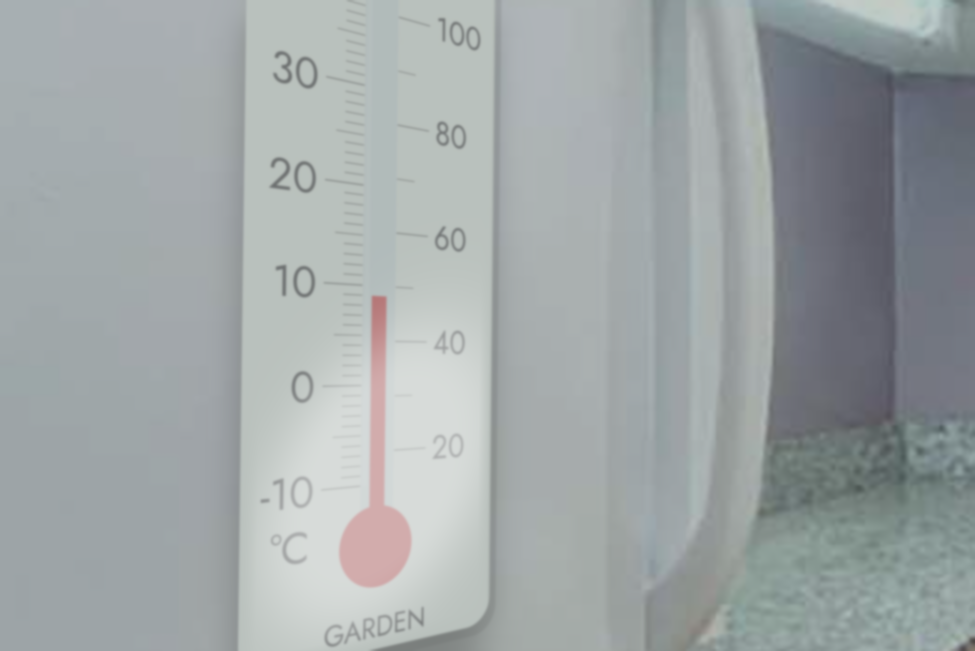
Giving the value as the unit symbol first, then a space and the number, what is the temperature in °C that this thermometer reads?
°C 9
